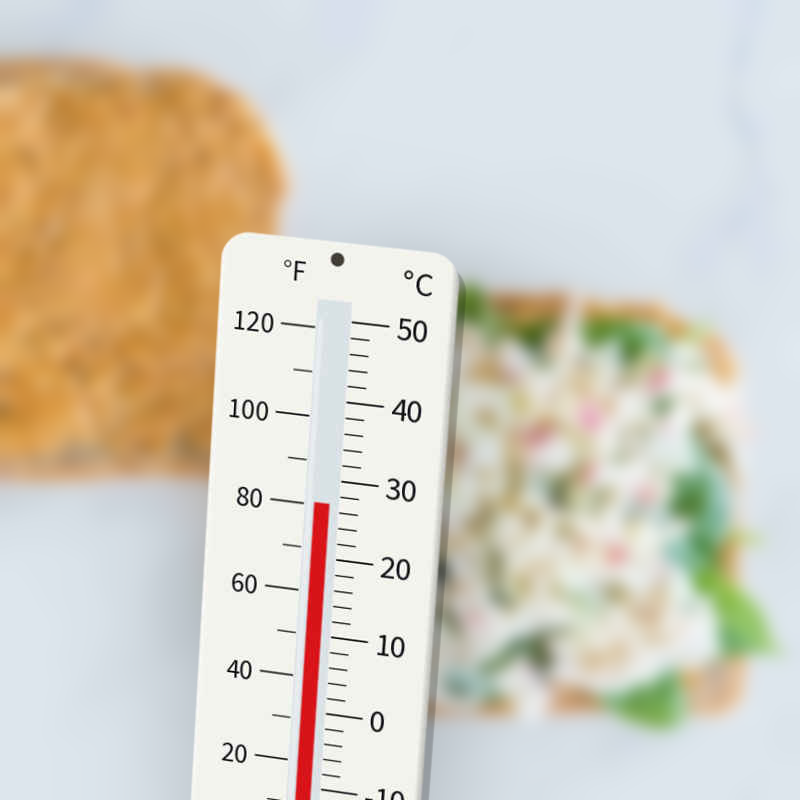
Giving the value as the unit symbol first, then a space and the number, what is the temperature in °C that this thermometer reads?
°C 27
